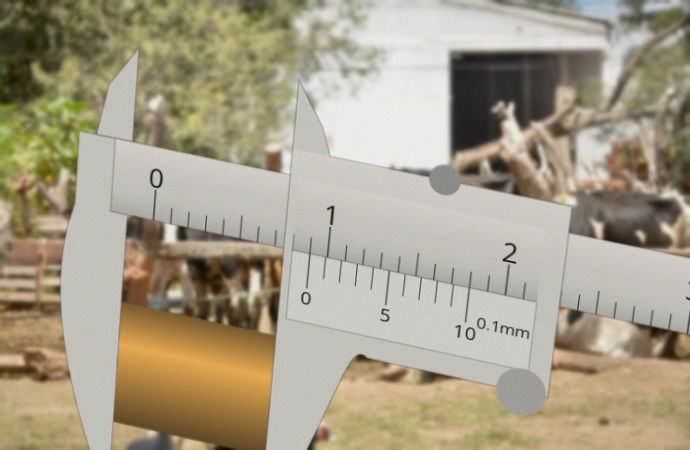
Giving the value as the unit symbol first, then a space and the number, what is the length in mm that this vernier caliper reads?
mm 9.0
